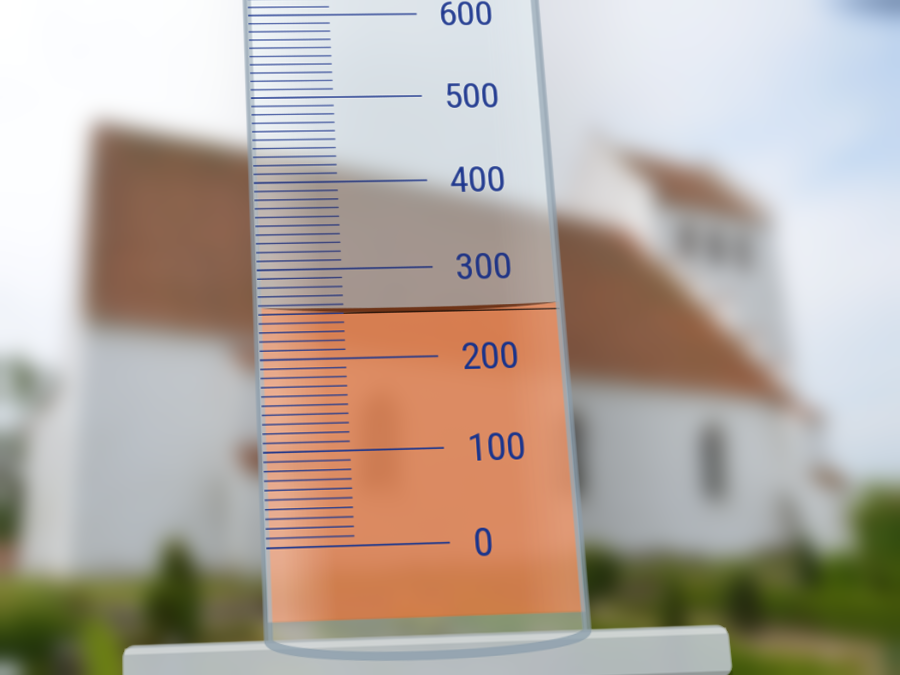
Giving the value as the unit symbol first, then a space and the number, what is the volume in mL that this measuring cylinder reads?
mL 250
